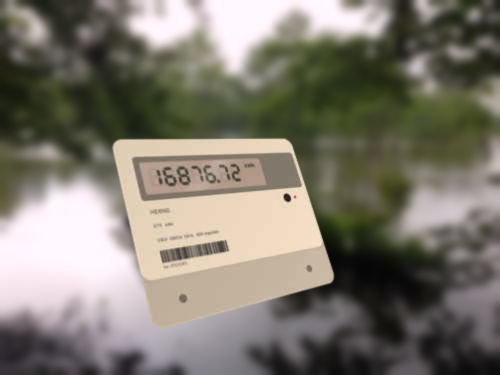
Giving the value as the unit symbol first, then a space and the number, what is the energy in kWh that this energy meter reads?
kWh 16876.72
